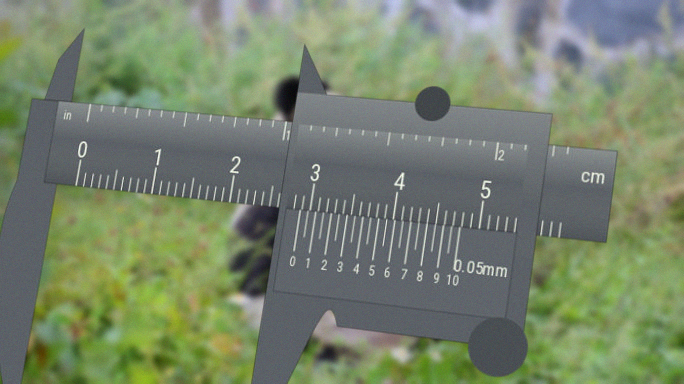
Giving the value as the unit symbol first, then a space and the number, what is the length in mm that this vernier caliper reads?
mm 28.8
